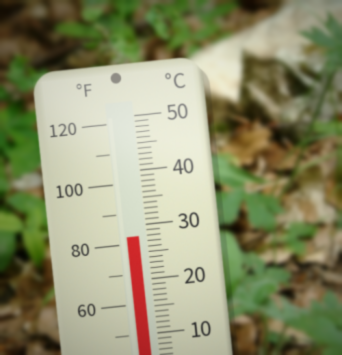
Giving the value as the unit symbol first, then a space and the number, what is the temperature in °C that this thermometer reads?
°C 28
